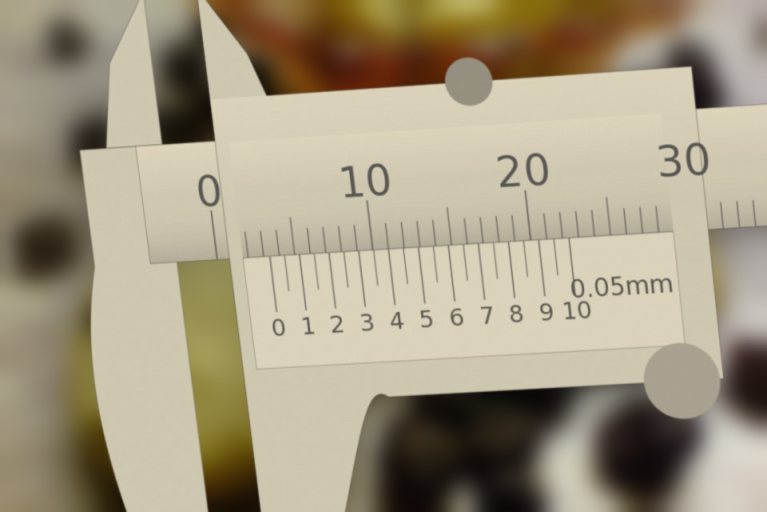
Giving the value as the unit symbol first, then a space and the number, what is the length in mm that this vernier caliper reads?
mm 3.4
